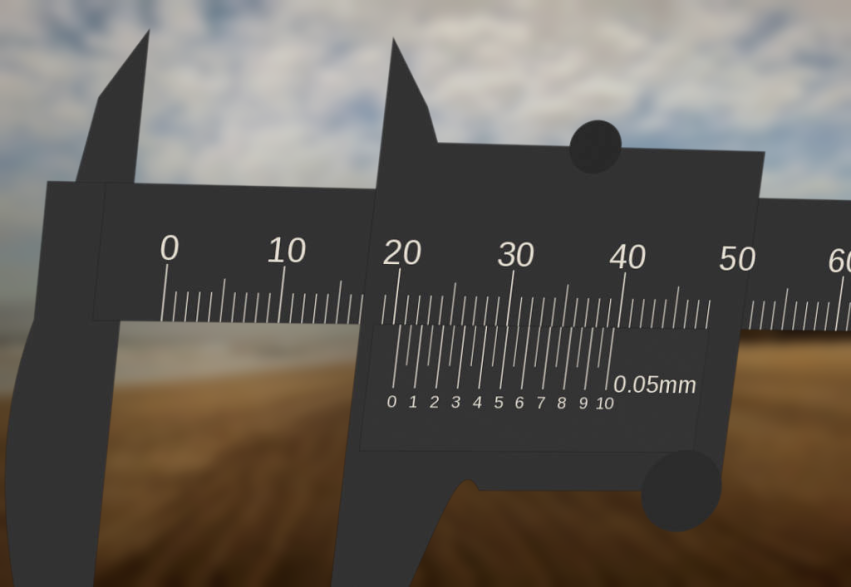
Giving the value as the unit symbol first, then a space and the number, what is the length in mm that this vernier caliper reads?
mm 20.6
